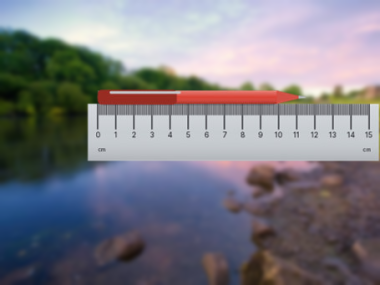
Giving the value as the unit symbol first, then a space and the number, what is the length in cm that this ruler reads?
cm 11.5
